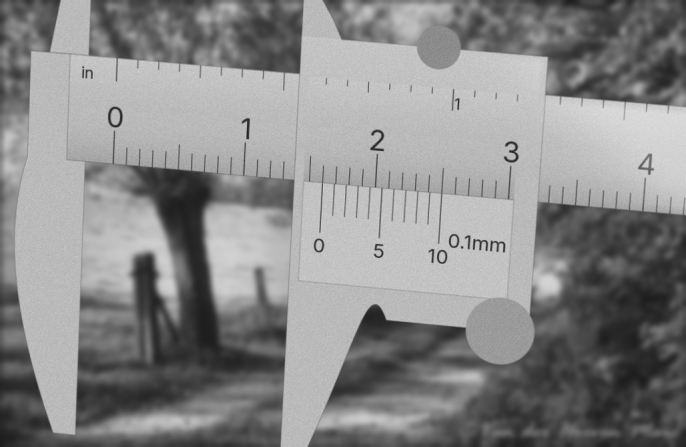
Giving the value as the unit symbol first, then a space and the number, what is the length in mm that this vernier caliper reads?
mm 16.0
